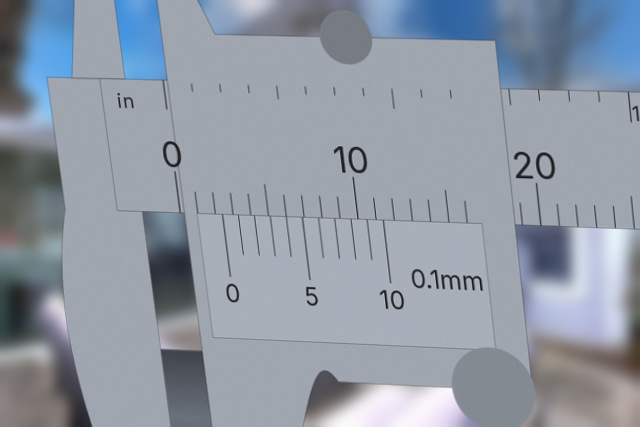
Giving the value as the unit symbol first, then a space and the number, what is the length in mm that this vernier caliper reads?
mm 2.4
